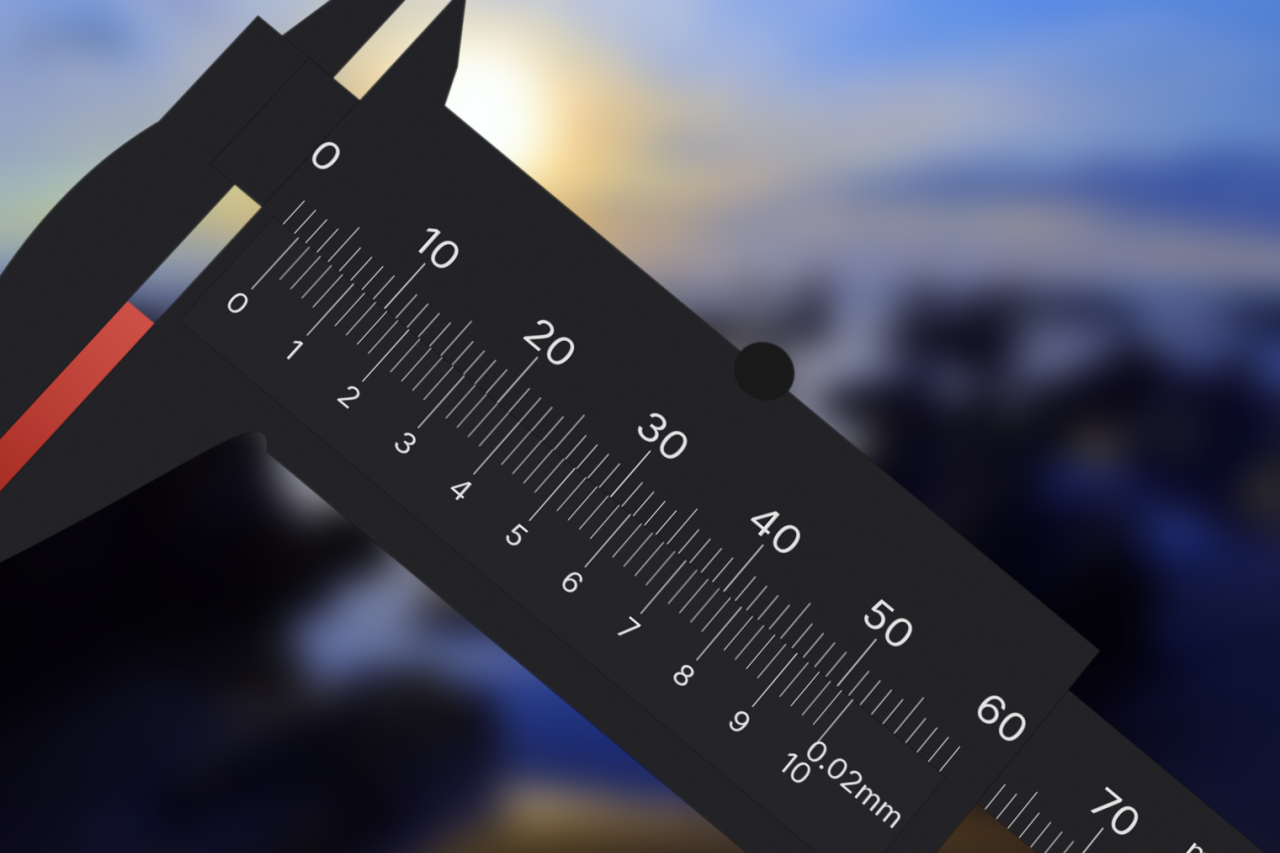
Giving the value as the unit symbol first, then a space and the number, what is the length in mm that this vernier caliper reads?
mm 2.4
